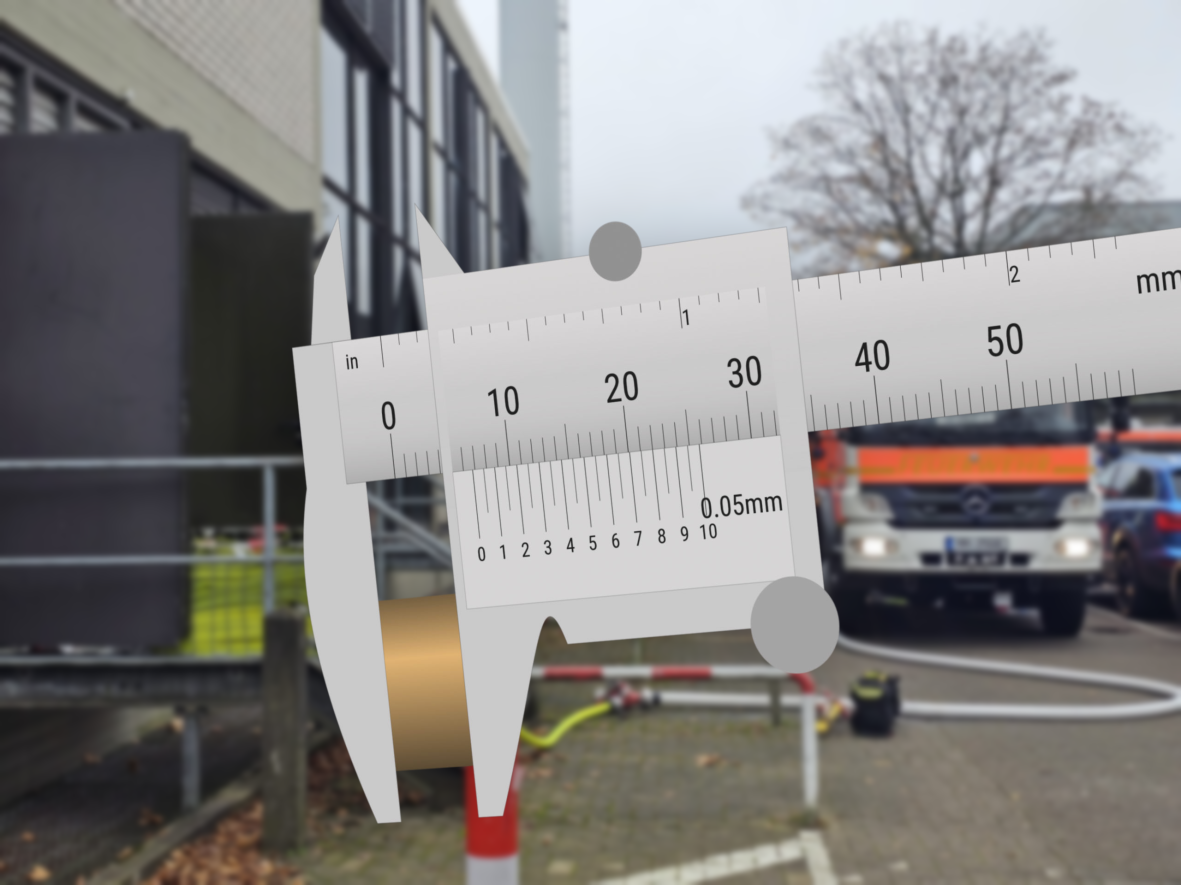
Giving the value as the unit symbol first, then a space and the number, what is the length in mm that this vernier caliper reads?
mm 6.8
